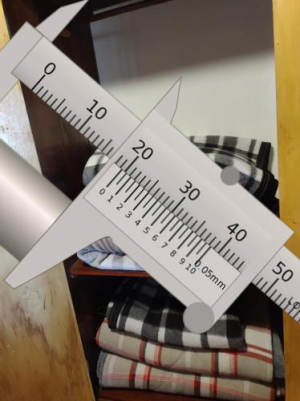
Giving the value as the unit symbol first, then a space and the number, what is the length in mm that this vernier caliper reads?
mm 19.4
